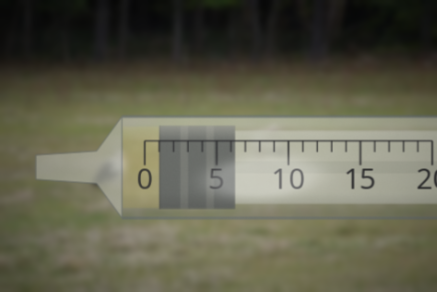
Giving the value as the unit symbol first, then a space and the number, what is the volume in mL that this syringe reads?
mL 1
